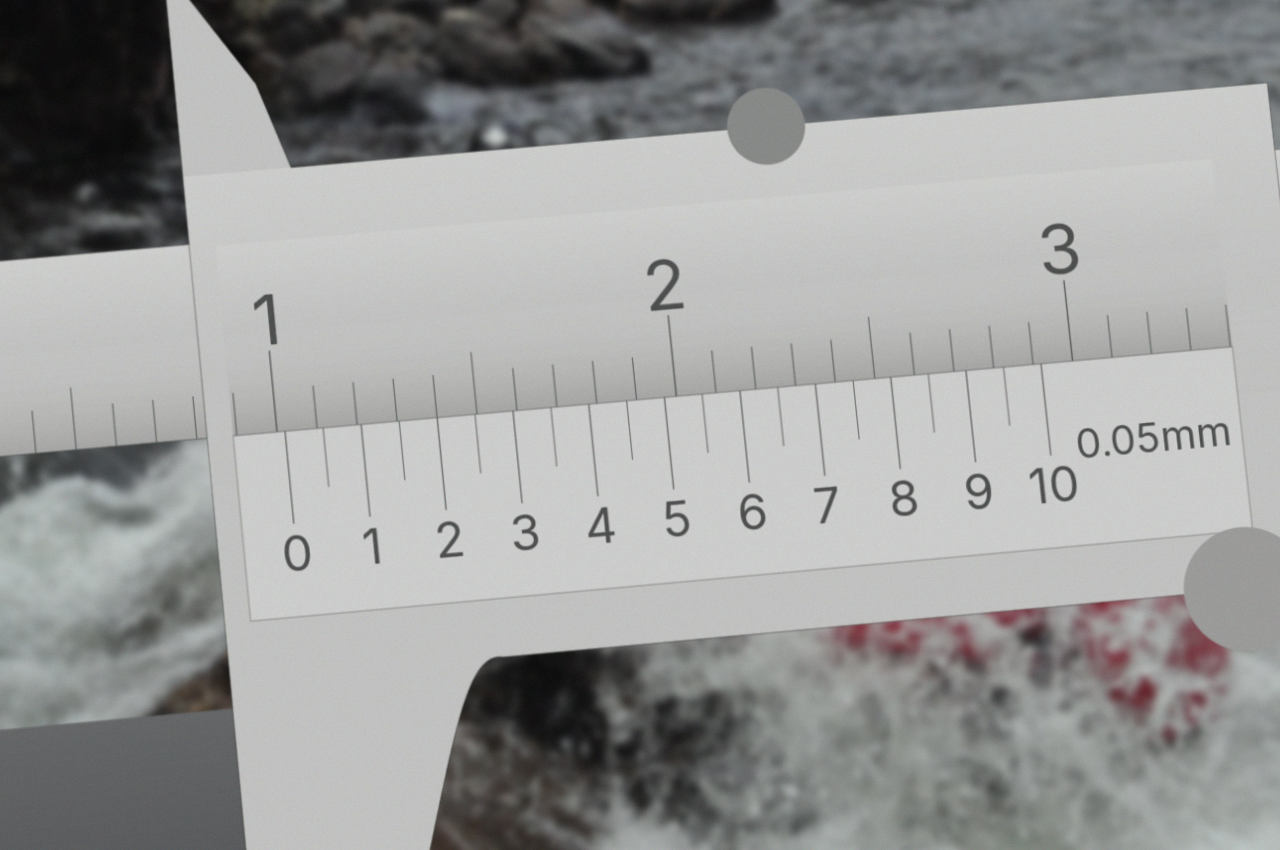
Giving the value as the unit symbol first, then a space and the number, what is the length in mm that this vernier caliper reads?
mm 10.20
